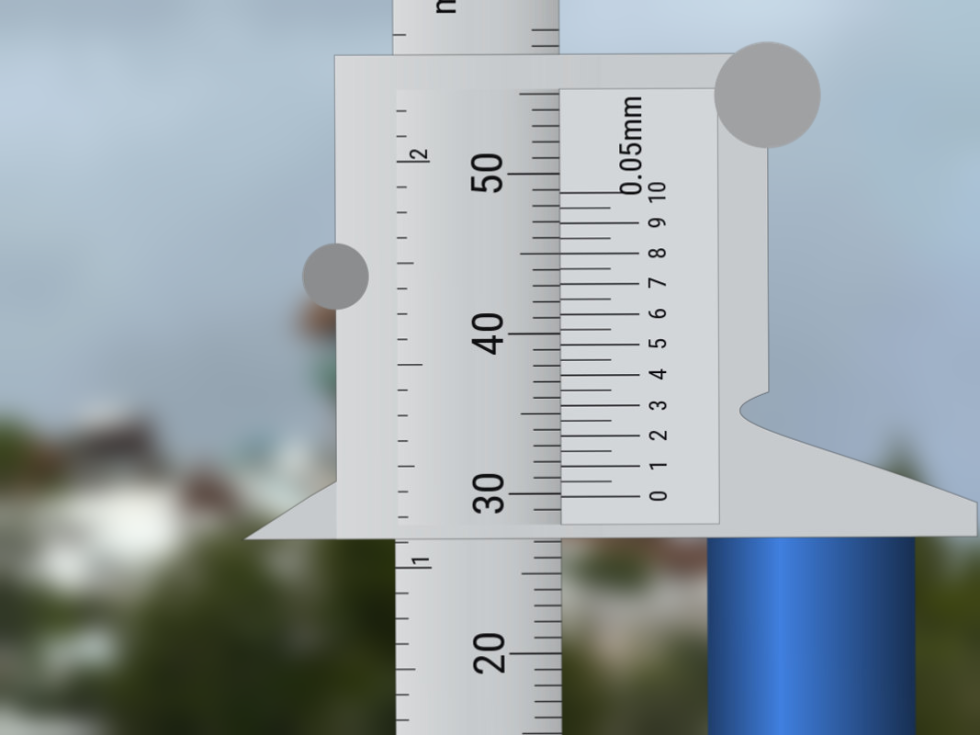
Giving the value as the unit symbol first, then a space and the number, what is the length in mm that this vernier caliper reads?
mm 29.8
